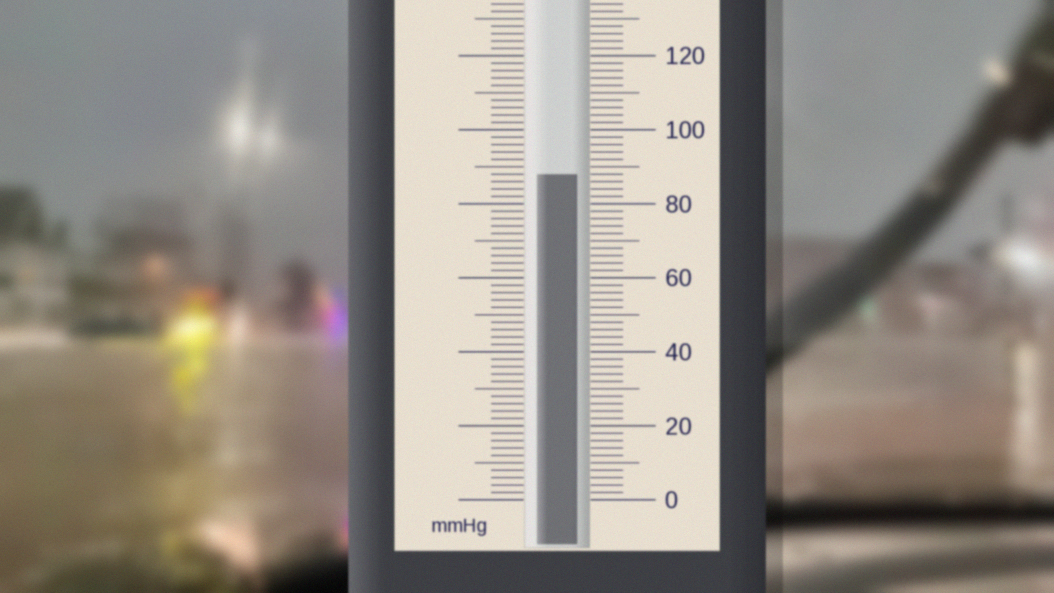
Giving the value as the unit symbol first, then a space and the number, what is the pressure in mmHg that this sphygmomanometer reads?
mmHg 88
